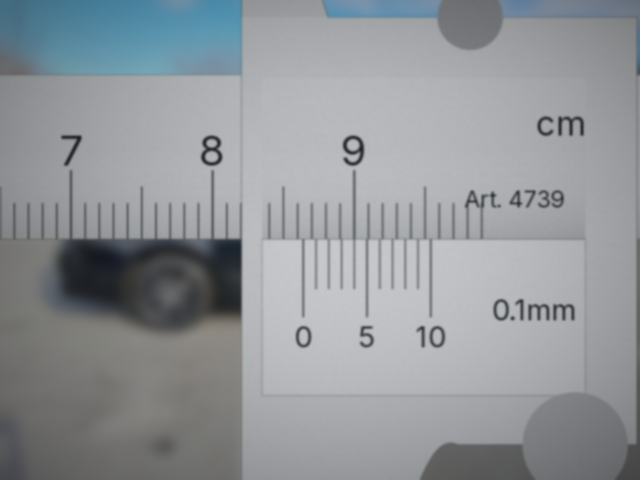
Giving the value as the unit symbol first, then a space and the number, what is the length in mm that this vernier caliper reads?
mm 86.4
